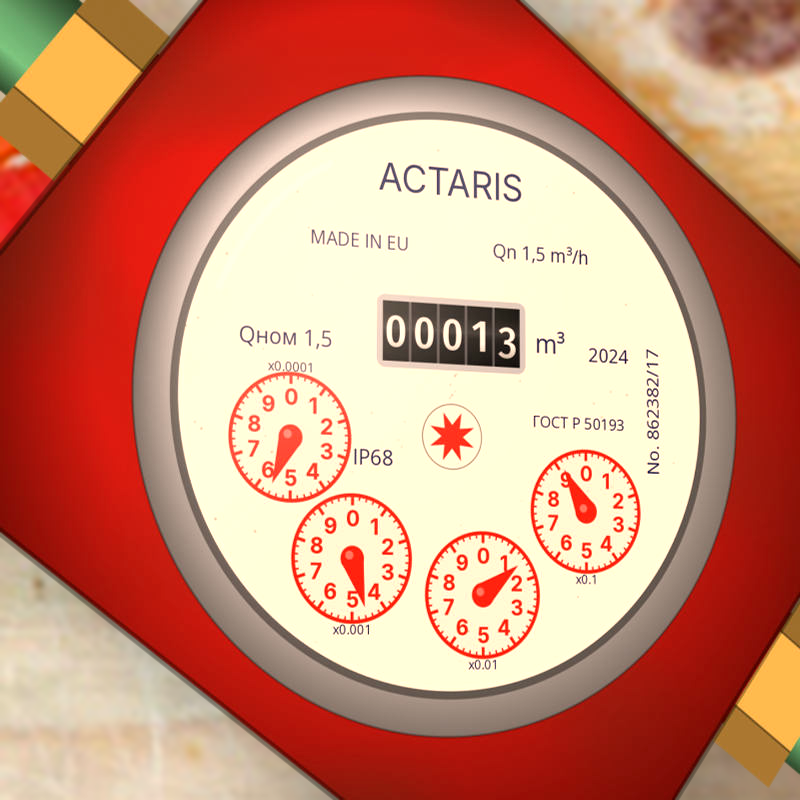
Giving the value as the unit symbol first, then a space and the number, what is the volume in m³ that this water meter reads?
m³ 12.9145
